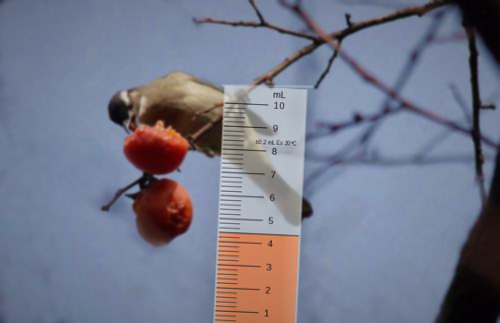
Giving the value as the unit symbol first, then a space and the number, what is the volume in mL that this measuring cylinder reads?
mL 4.4
